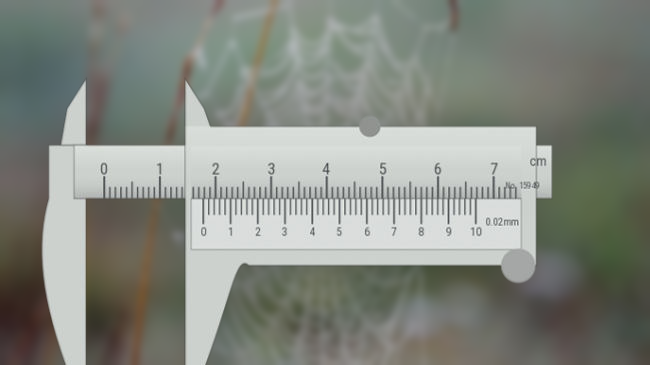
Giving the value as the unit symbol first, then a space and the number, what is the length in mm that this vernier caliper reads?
mm 17.8
